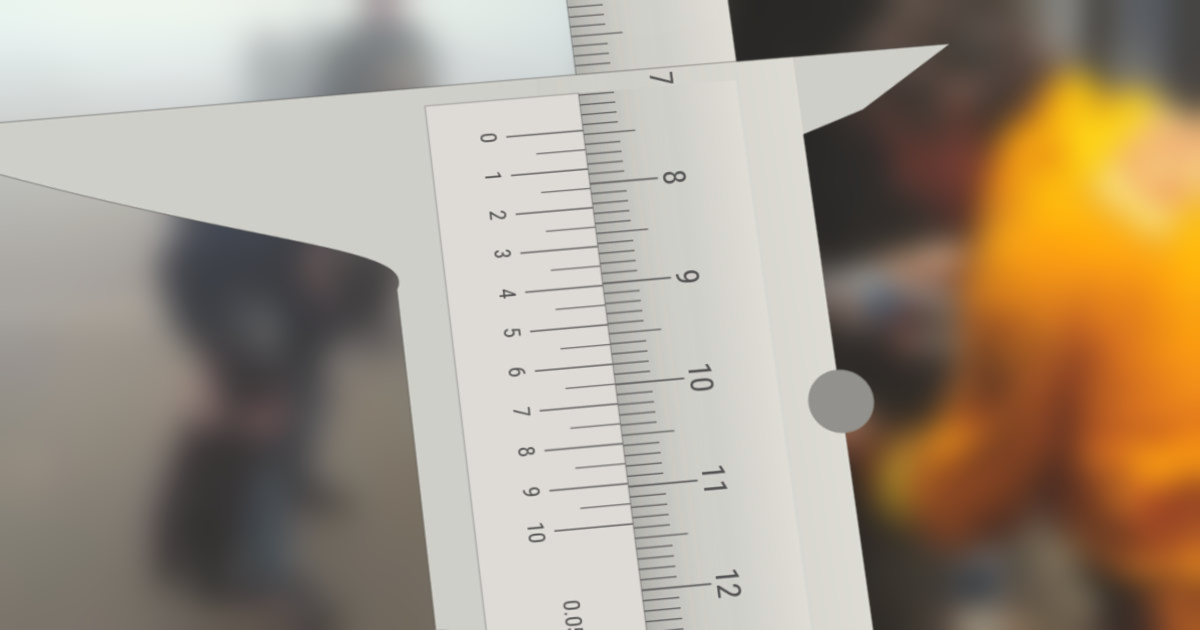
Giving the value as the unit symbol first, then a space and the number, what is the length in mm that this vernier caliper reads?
mm 74.6
